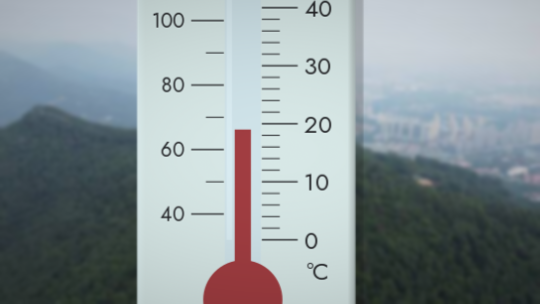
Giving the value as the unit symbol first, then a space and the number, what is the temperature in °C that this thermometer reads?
°C 19
